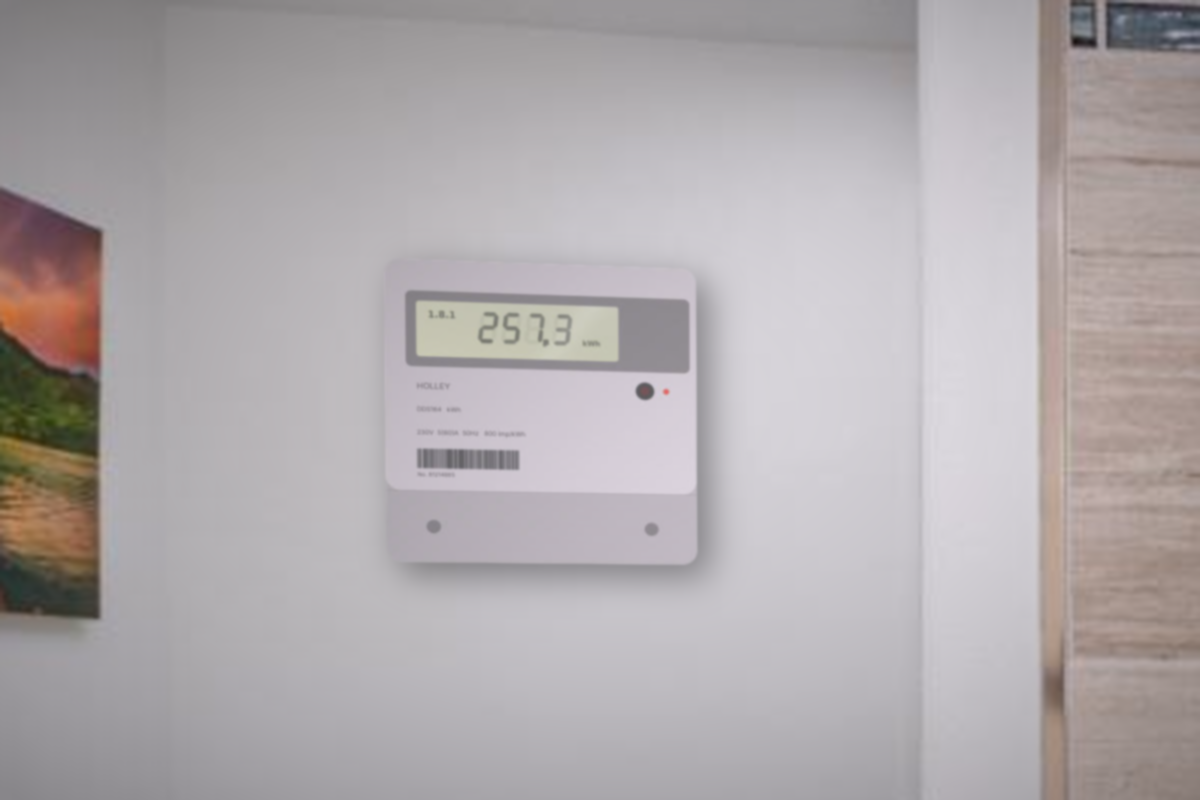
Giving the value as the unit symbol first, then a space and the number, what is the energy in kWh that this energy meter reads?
kWh 257.3
